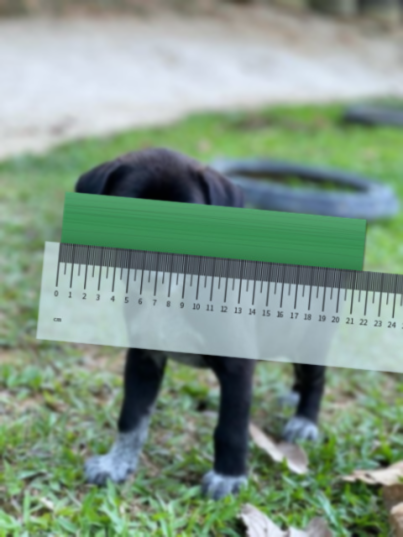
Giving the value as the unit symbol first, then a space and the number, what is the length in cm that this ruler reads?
cm 21.5
